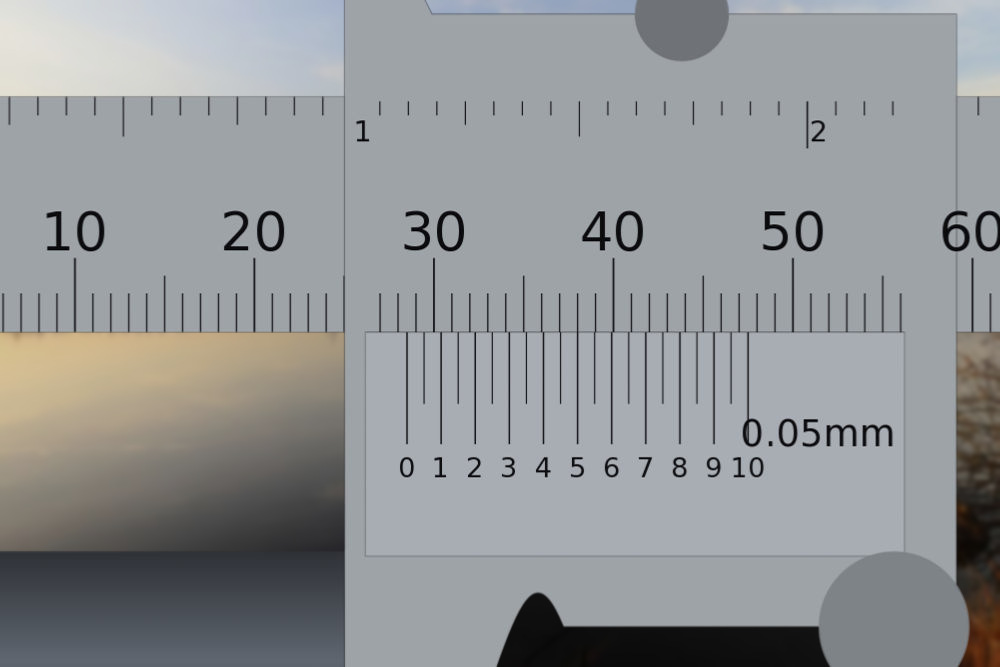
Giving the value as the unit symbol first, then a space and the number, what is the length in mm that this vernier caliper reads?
mm 28.5
